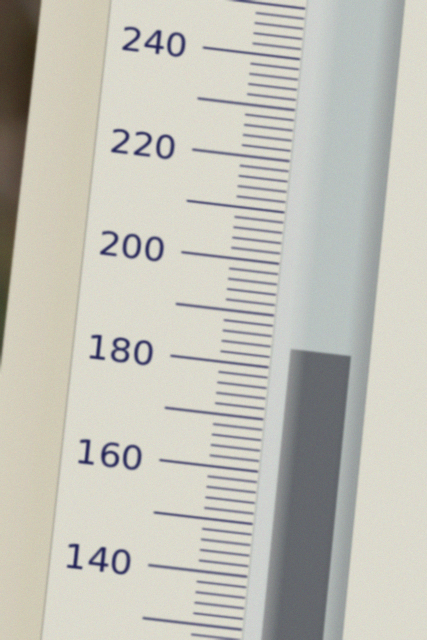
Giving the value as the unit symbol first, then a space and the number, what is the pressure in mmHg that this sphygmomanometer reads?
mmHg 184
